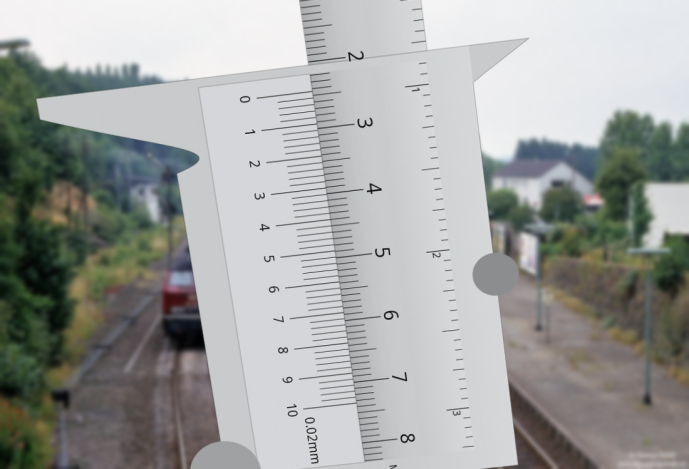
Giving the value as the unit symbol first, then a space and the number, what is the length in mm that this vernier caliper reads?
mm 24.4
